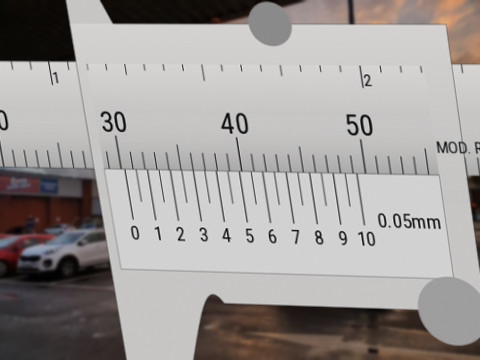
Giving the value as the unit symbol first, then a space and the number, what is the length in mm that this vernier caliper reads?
mm 30.3
